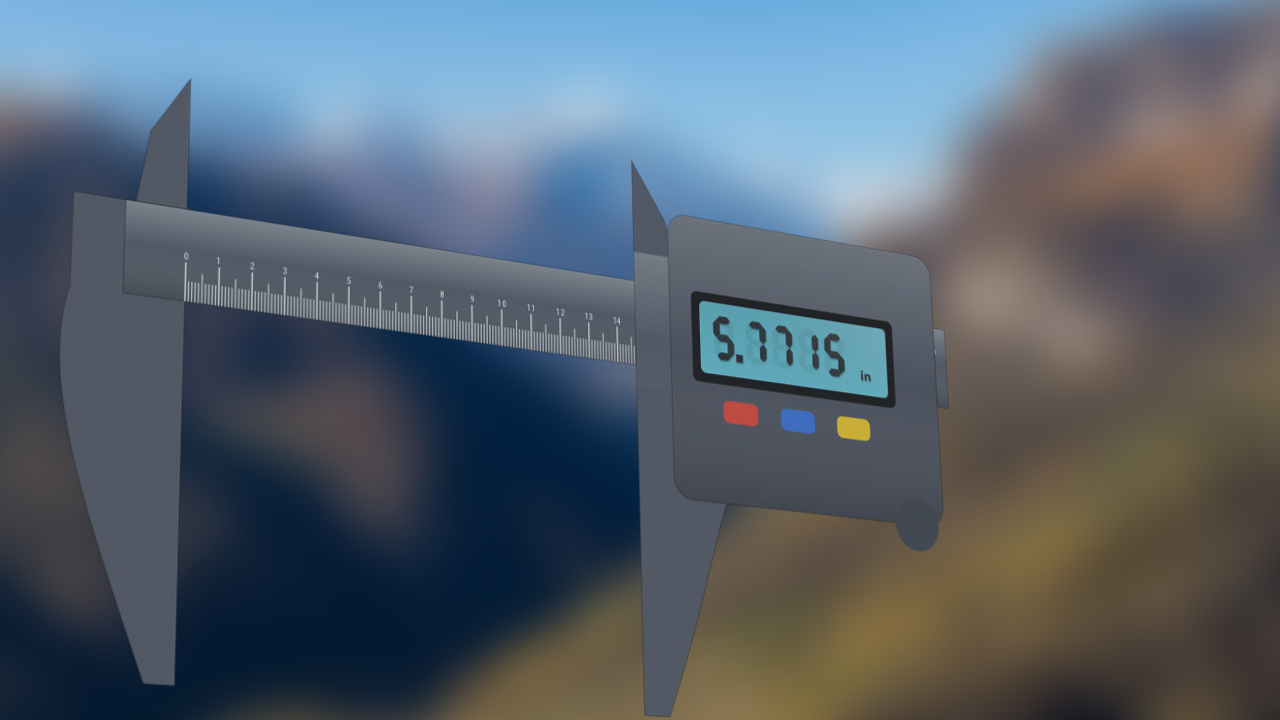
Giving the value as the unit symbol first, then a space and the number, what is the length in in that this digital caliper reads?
in 5.7715
